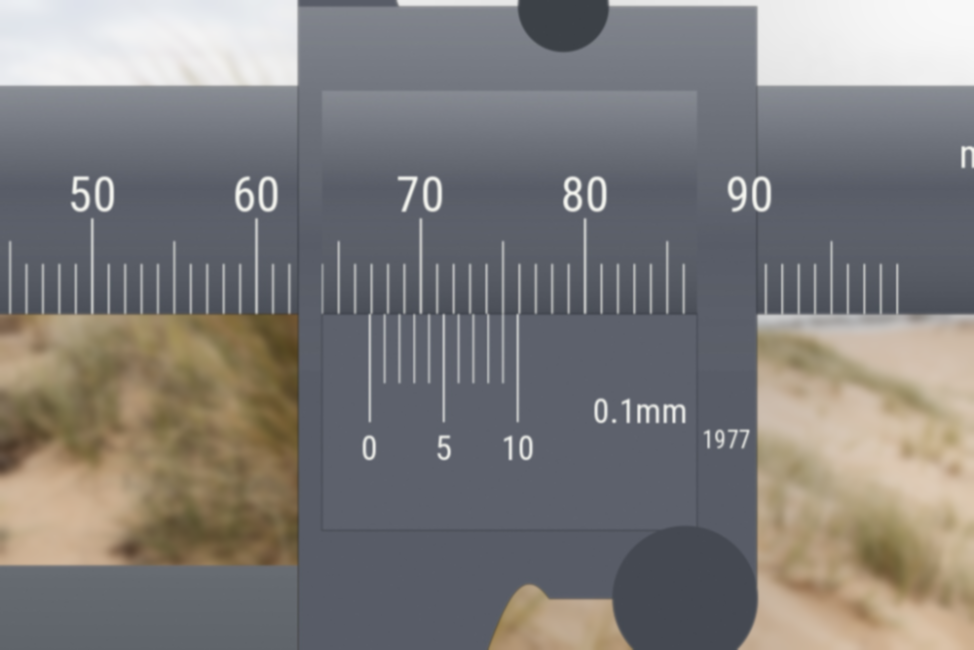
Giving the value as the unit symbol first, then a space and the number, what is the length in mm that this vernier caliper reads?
mm 66.9
